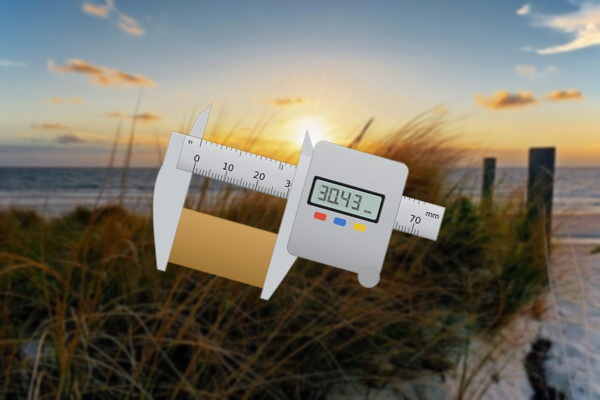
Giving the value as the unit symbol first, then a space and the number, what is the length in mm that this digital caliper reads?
mm 30.43
